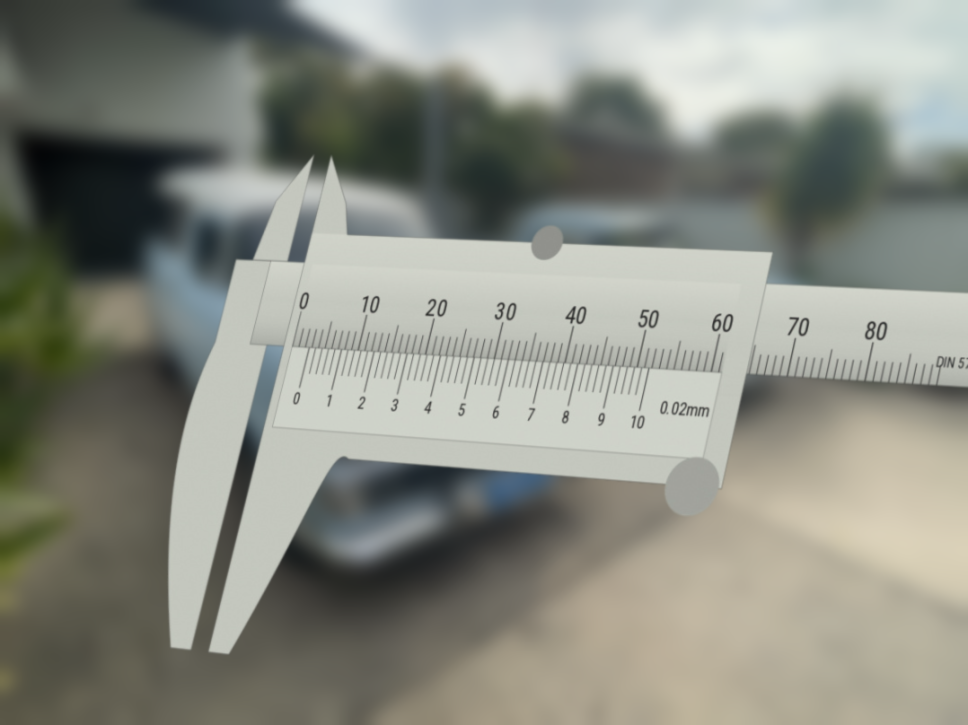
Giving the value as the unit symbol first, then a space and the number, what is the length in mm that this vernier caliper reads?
mm 2.6
